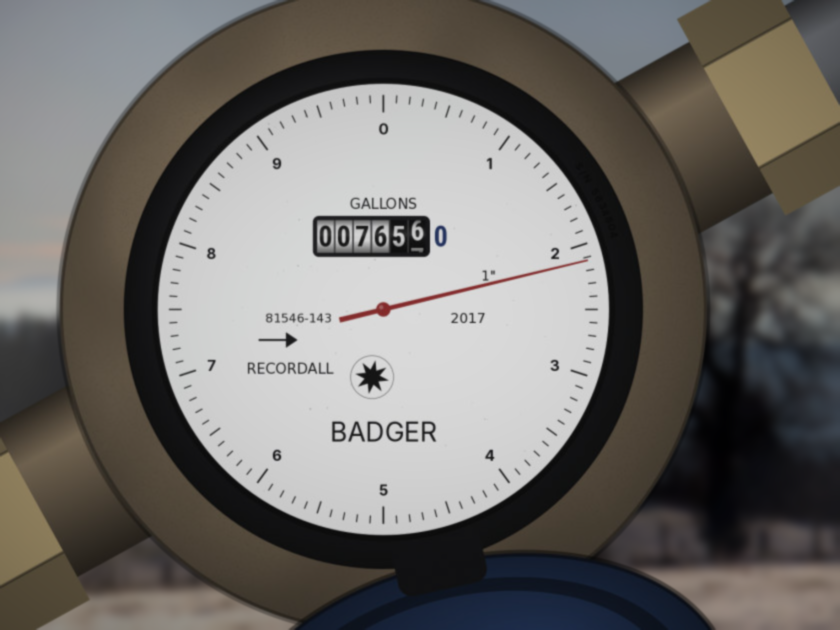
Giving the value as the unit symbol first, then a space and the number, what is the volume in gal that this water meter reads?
gal 76562.1
